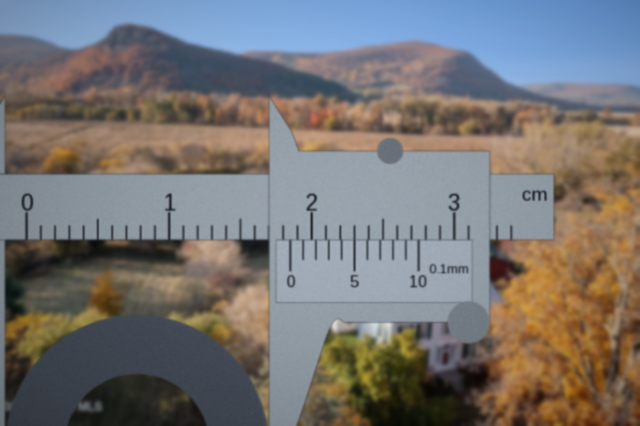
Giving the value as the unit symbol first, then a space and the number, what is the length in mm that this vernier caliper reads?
mm 18.5
